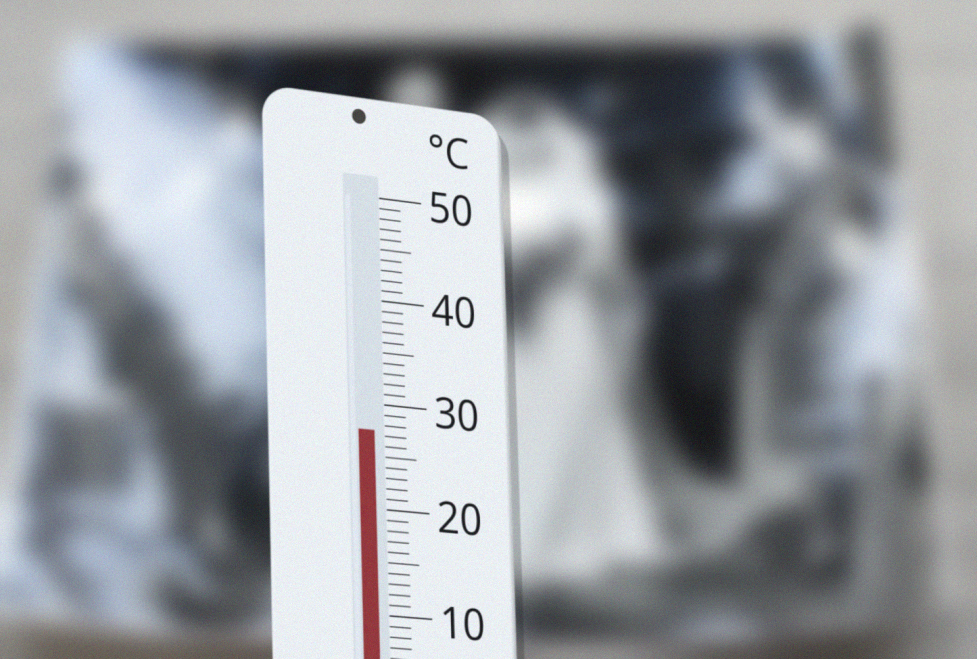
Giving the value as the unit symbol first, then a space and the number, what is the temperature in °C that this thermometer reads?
°C 27.5
